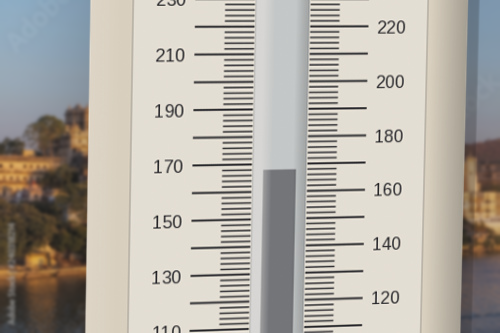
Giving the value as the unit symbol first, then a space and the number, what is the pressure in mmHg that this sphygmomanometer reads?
mmHg 168
